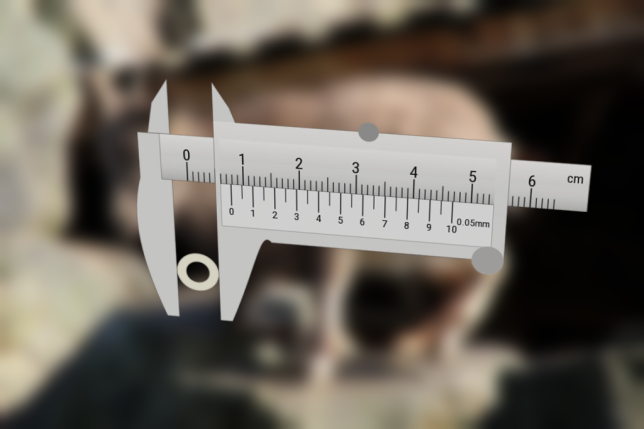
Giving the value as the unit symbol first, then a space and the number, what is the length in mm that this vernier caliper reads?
mm 7.8
